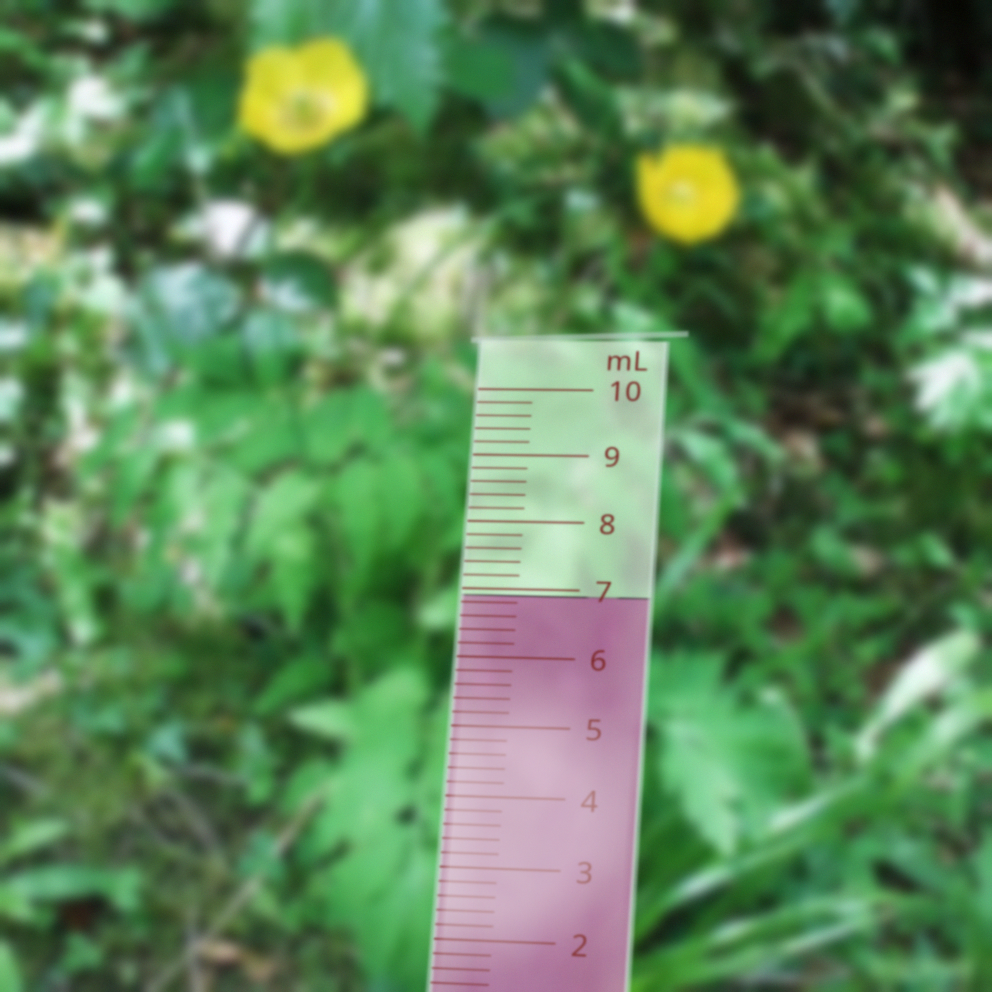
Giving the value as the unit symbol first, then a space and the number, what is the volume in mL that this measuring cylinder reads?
mL 6.9
